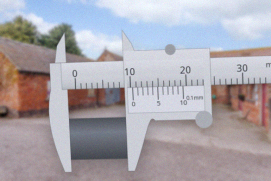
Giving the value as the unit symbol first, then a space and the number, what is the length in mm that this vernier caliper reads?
mm 10.4
